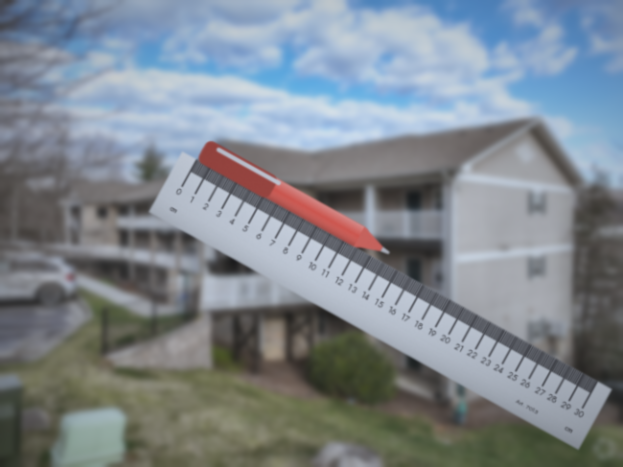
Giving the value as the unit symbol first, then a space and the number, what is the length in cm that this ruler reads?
cm 14
